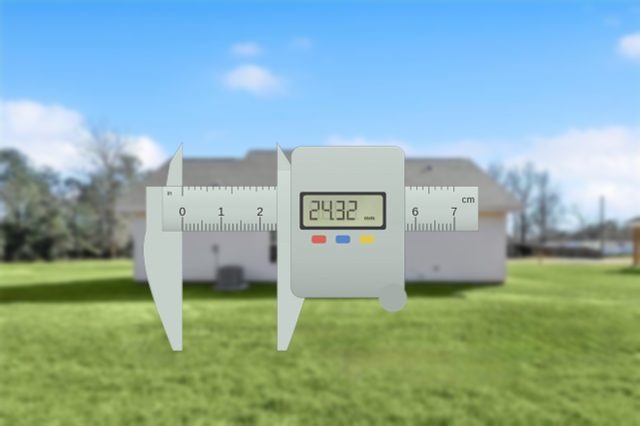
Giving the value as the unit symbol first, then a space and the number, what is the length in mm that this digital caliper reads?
mm 24.32
